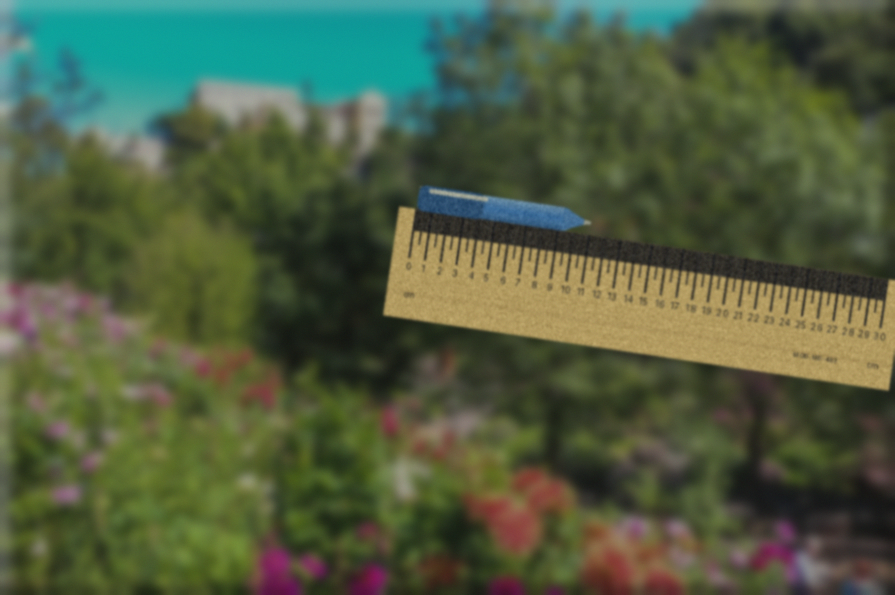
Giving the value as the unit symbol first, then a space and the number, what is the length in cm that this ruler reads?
cm 11
